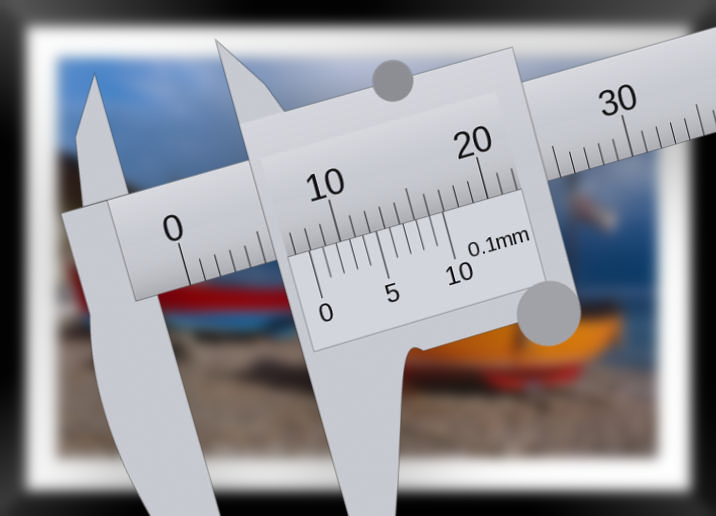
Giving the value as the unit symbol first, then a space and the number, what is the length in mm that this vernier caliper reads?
mm 7.9
